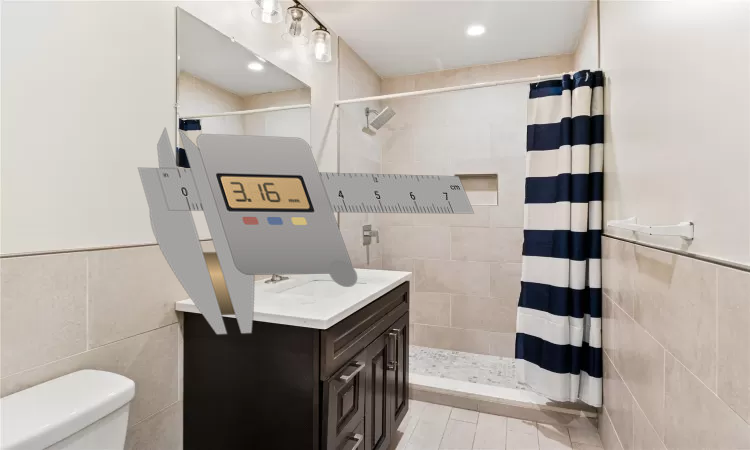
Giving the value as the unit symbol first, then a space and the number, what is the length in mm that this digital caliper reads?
mm 3.16
